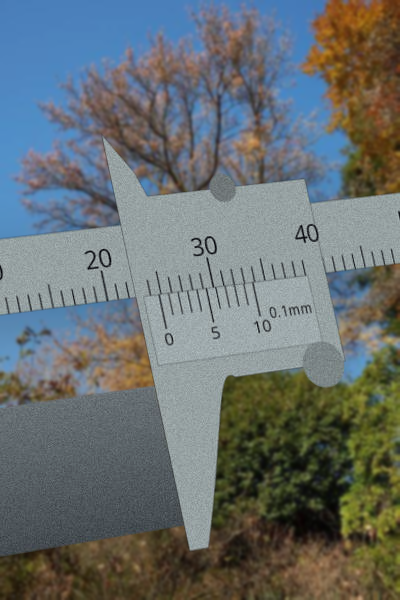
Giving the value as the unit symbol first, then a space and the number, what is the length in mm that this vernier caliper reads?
mm 24.8
